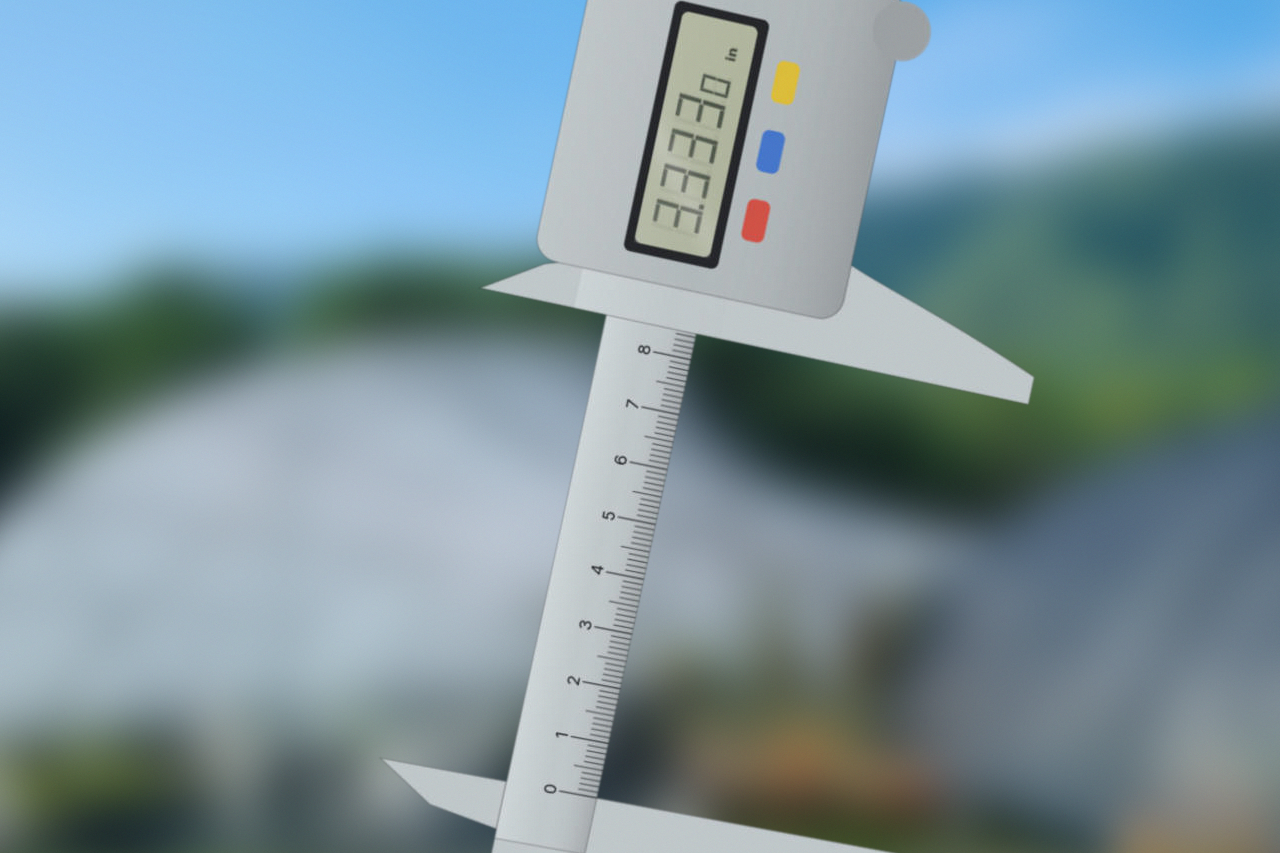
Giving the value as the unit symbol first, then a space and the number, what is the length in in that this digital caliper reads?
in 3.3330
